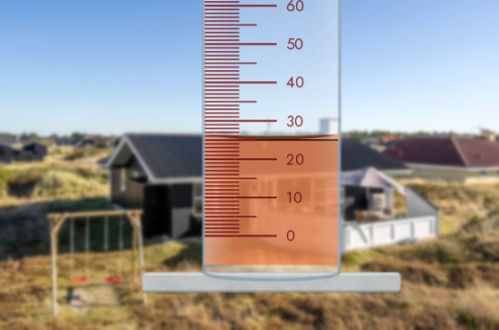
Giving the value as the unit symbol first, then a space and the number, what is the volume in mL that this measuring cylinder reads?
mL 25
